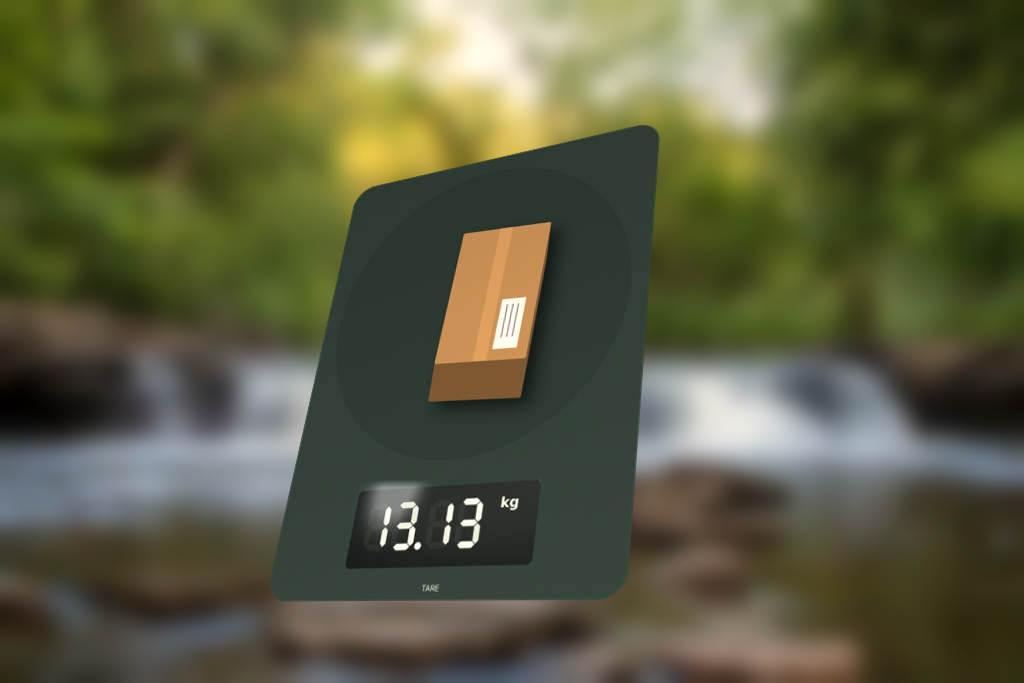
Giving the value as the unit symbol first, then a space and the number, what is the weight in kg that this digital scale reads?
kg 13.13
